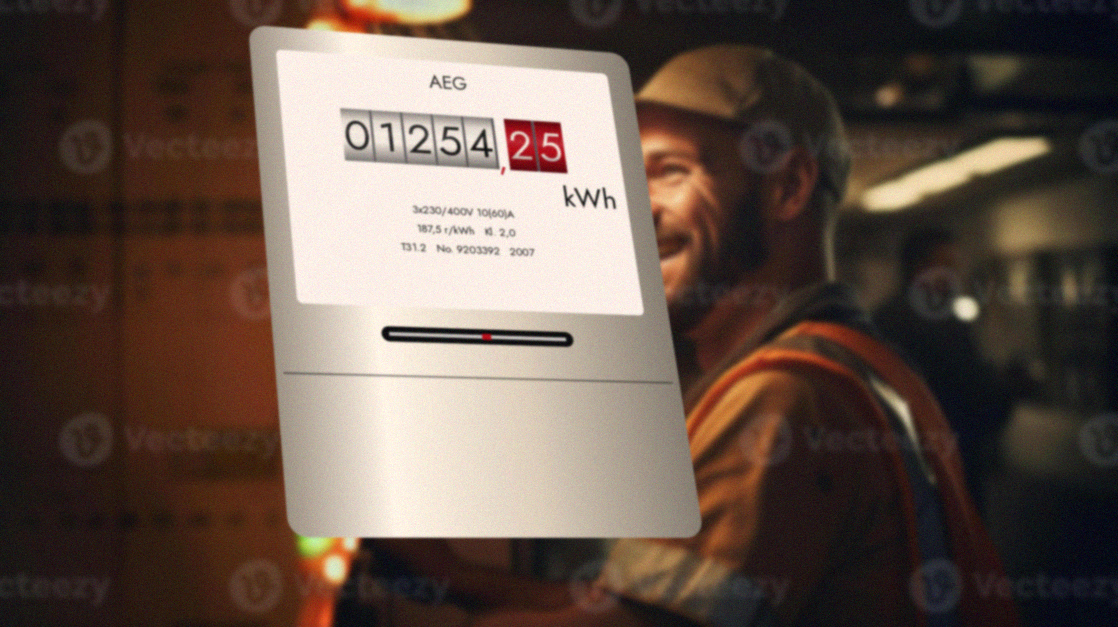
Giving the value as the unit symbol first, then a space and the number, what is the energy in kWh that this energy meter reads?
kWh 1254.25
